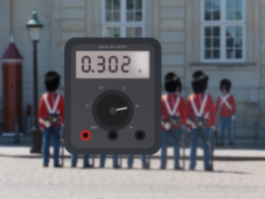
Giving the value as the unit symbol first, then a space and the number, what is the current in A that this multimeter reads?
A 0.302
